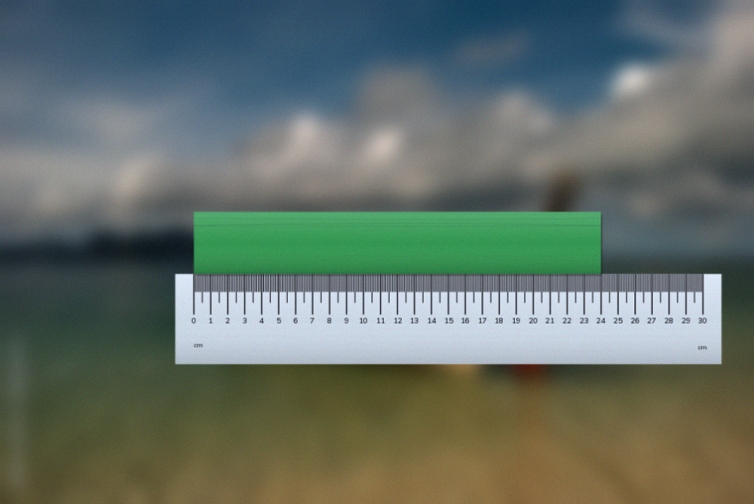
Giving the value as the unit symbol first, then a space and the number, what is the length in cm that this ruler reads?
cm 24
